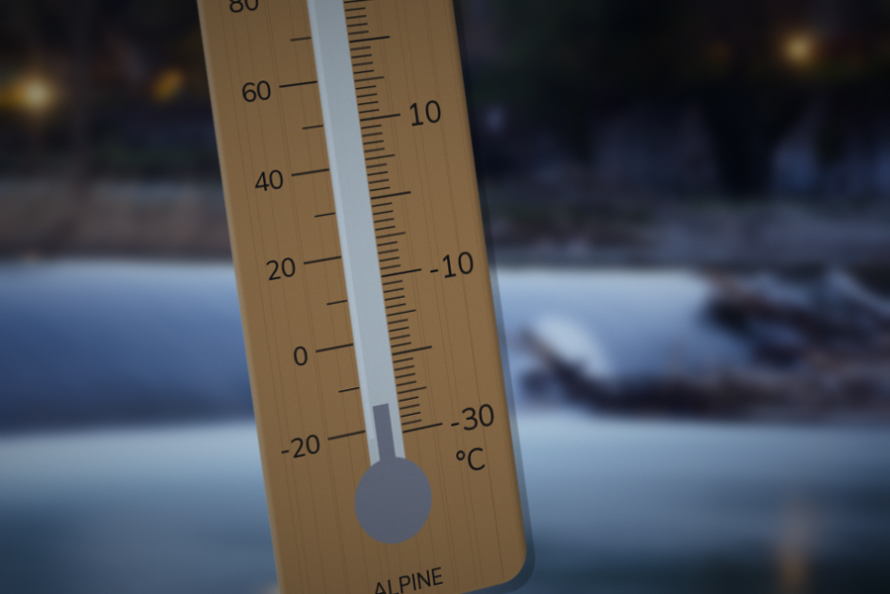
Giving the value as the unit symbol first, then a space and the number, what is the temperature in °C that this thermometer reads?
°C -26
